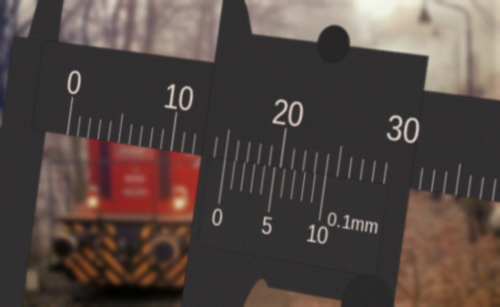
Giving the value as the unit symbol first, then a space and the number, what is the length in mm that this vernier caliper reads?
mm 15.0
